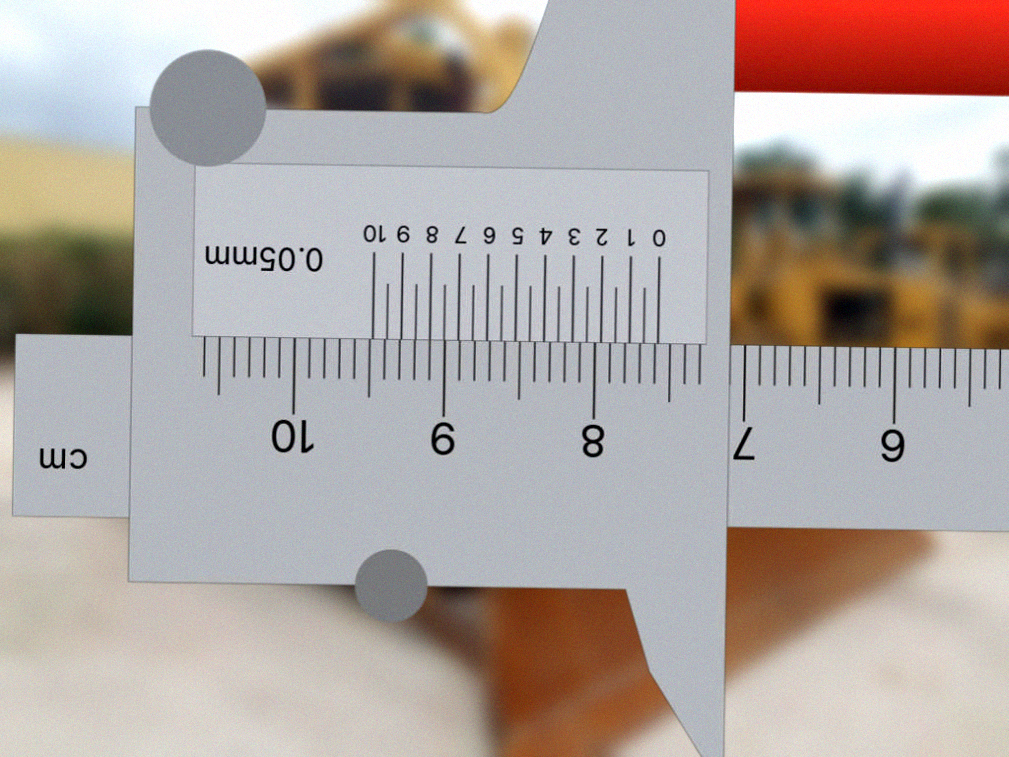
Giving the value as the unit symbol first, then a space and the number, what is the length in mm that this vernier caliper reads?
mm 75.8
